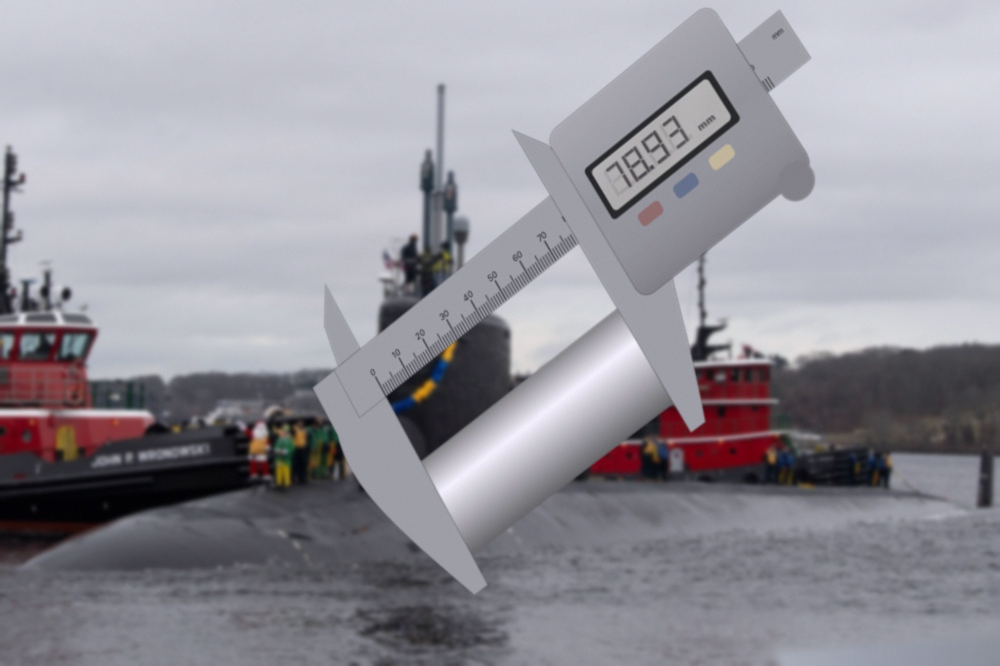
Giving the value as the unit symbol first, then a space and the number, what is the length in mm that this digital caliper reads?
mm 78.93
